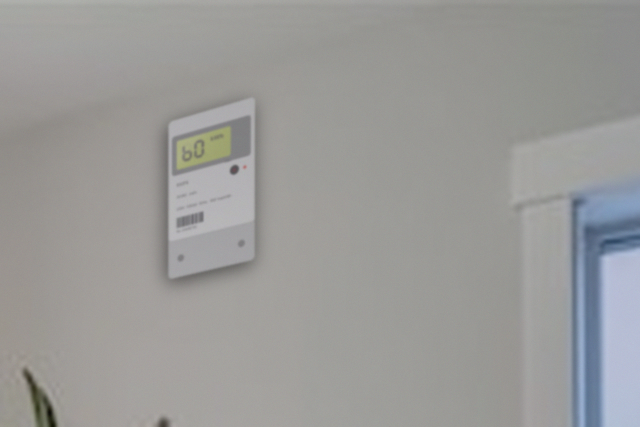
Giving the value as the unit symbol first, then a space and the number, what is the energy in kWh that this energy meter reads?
kWh 60
